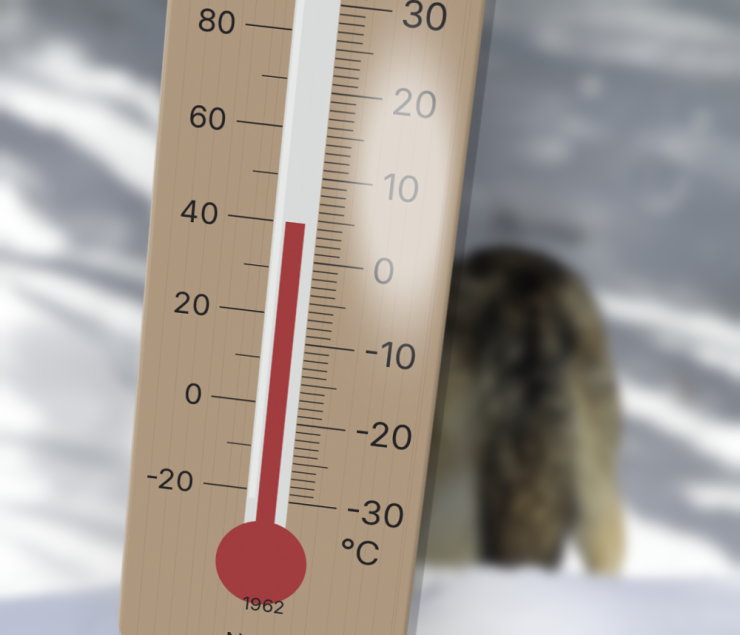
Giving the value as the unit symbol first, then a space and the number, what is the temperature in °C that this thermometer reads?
°C 4.5
